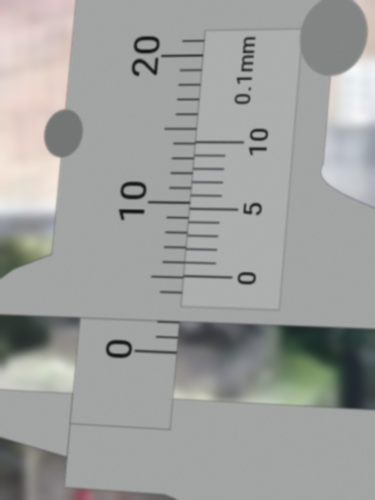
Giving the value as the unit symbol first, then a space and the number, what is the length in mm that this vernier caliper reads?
mm 5.1
